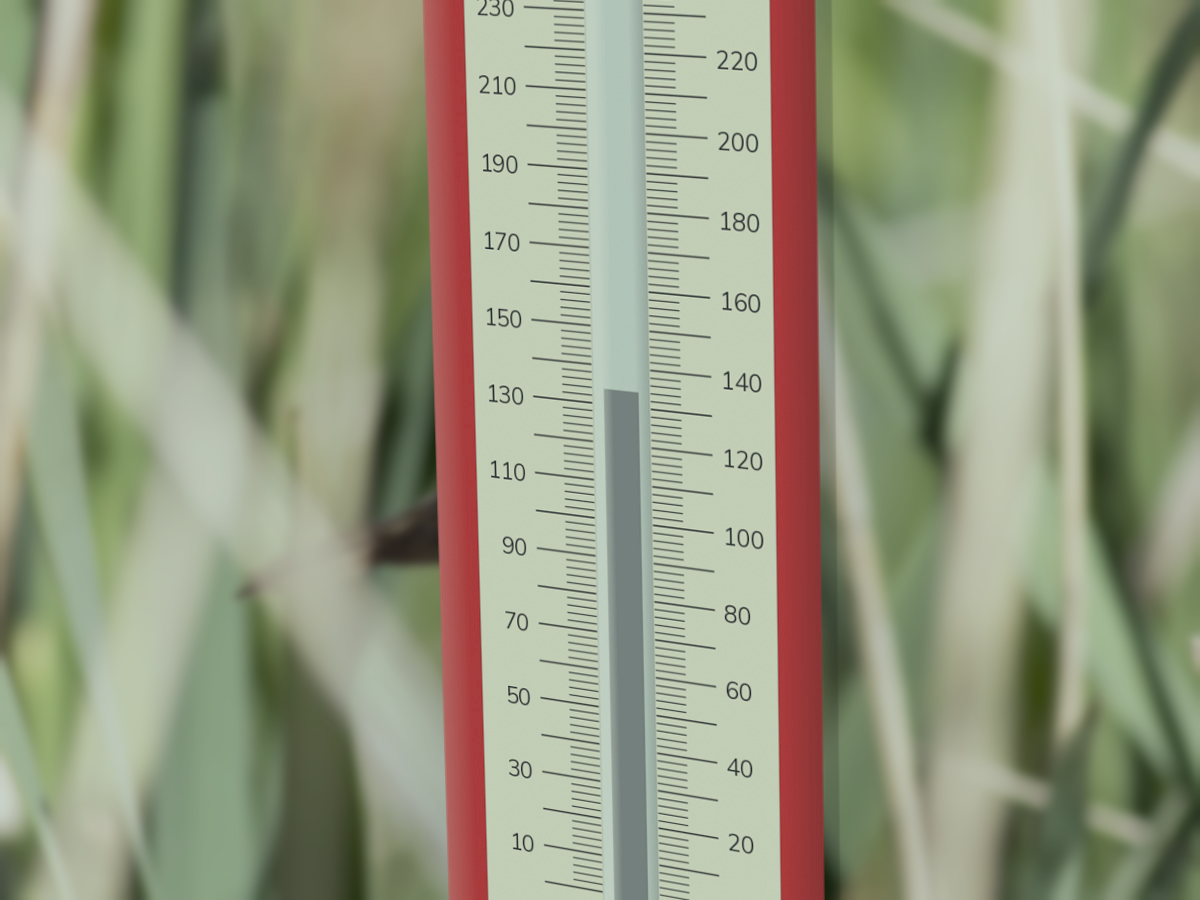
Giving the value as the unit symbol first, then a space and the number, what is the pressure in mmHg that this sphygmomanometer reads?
mmHg 134
